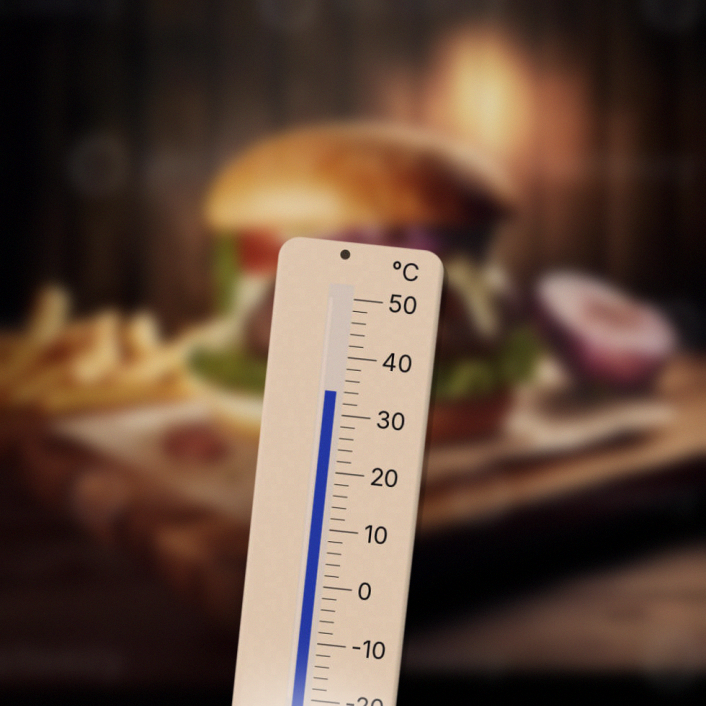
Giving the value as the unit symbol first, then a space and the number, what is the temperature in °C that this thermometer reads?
°C 34
